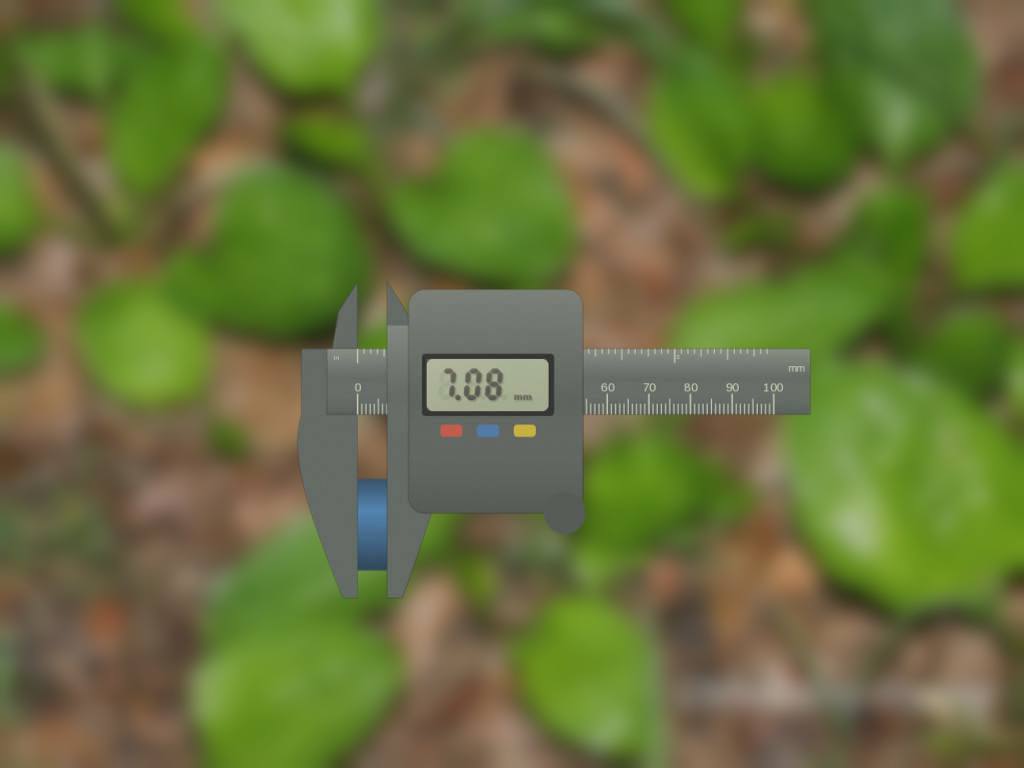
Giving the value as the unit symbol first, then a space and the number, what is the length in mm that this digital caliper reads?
mm 7.08
